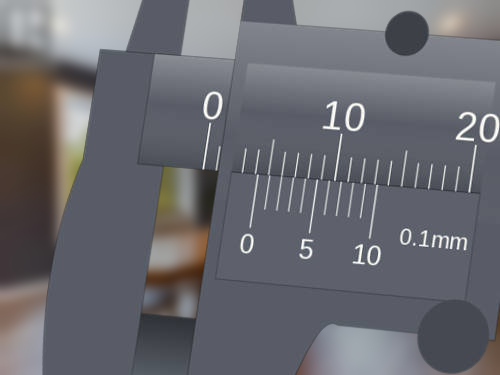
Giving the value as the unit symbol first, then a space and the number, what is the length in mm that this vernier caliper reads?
mm 4.2
